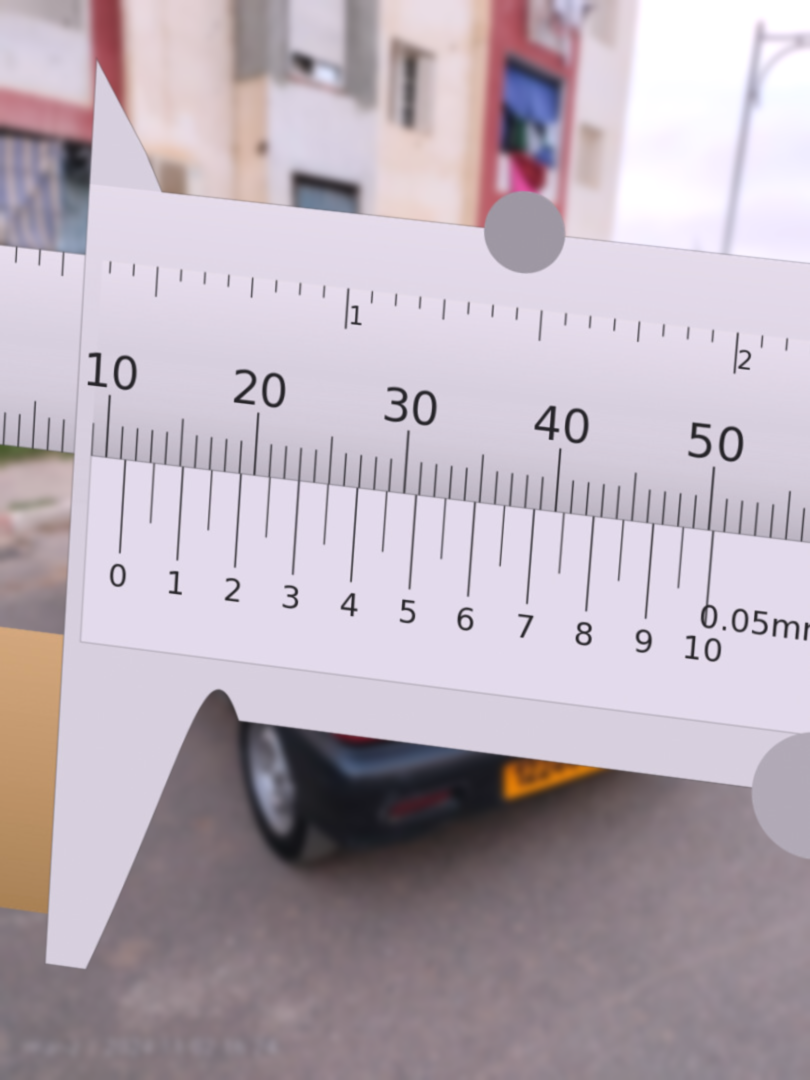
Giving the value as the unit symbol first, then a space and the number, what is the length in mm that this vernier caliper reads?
mm 11.3
